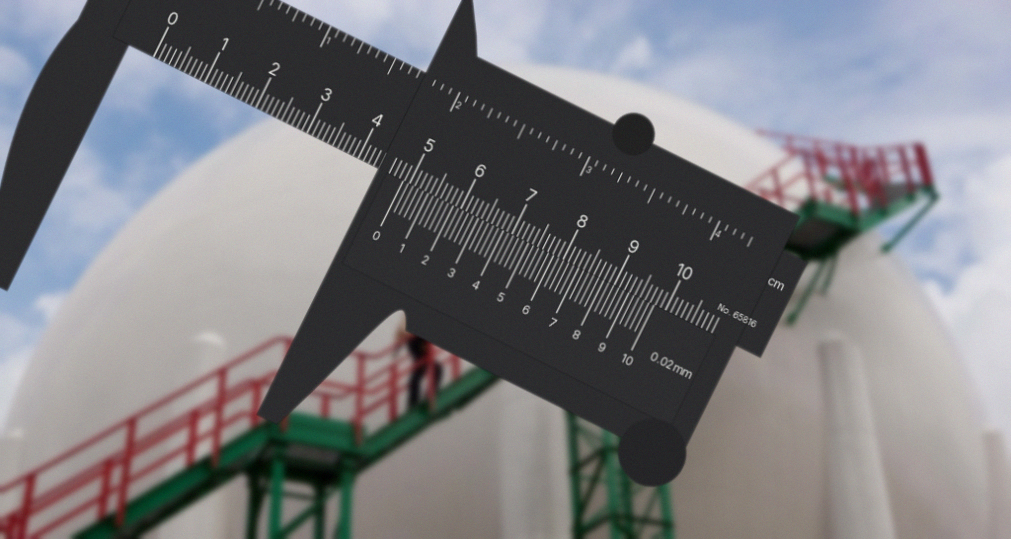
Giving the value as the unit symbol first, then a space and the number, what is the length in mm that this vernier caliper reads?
mm 48.8
